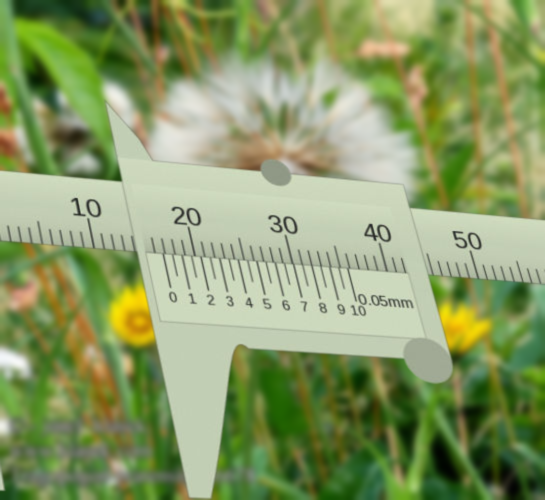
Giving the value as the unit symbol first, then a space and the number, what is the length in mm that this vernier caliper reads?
mm 16.8
